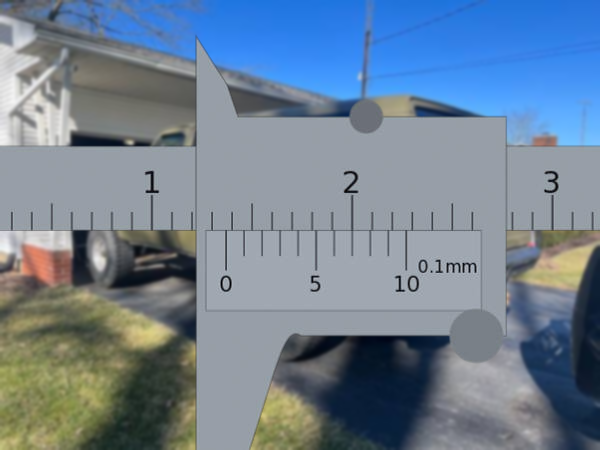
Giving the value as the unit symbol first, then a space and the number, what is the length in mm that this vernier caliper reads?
mm 13.7
